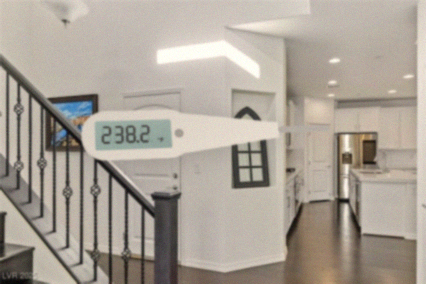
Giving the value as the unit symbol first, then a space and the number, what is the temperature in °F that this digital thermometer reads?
°F 238.2
